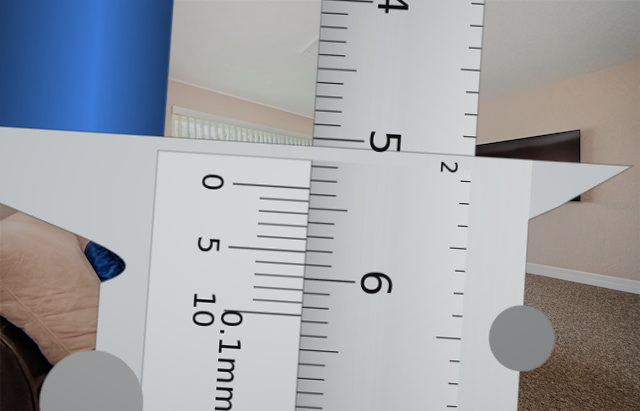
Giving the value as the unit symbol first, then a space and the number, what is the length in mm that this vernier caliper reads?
mm 53.6
